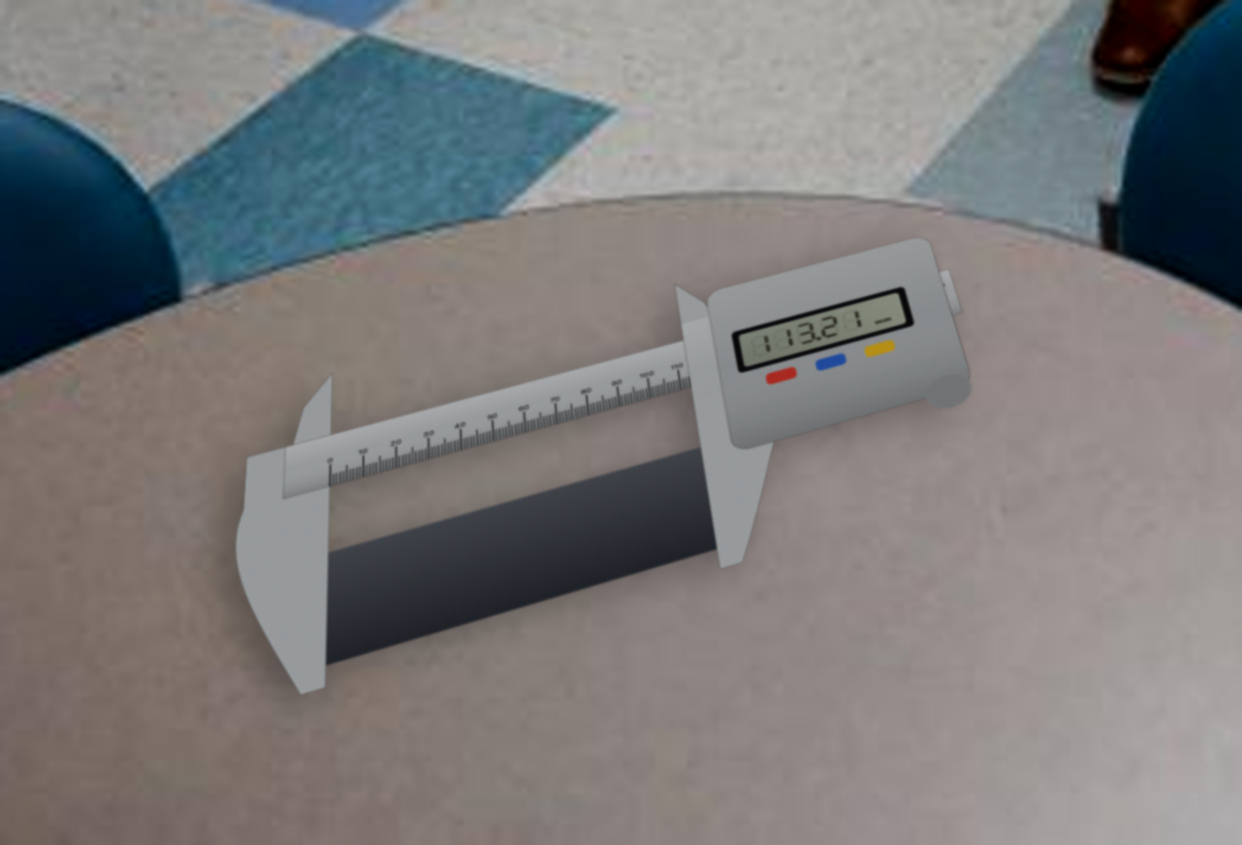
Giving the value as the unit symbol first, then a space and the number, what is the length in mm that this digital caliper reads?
mm 113.21
